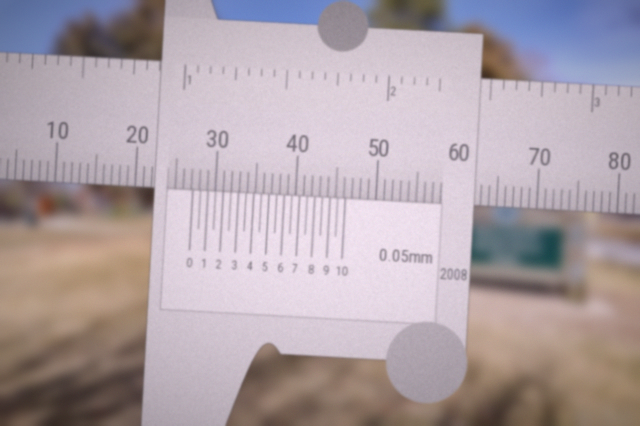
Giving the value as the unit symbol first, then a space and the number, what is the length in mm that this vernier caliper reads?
mm 27.2
